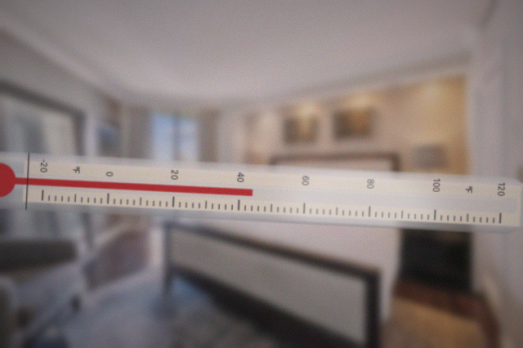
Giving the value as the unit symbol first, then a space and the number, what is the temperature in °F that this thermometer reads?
°F 44
